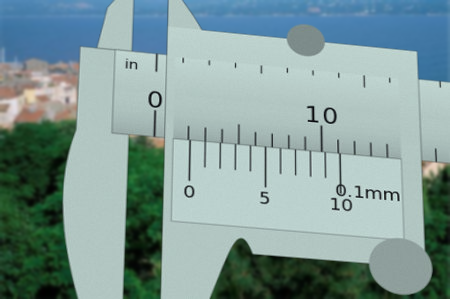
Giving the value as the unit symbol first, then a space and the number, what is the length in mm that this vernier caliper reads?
mm 2.1
